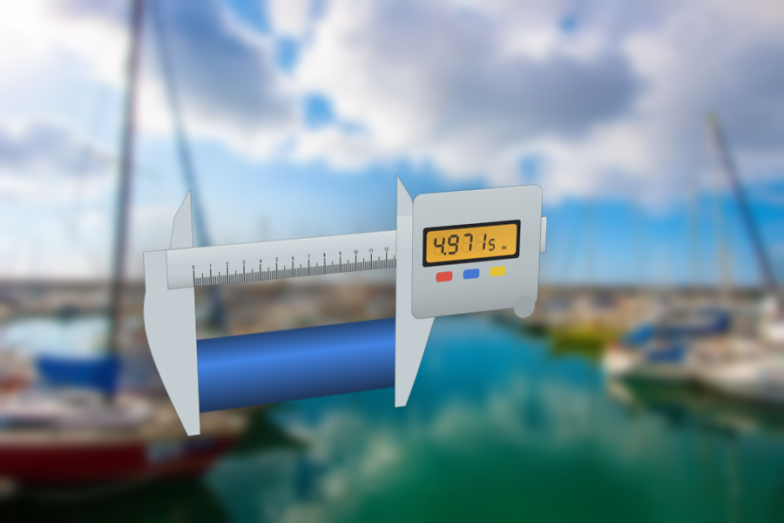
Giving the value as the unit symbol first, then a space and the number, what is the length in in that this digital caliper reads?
in 4.9715
